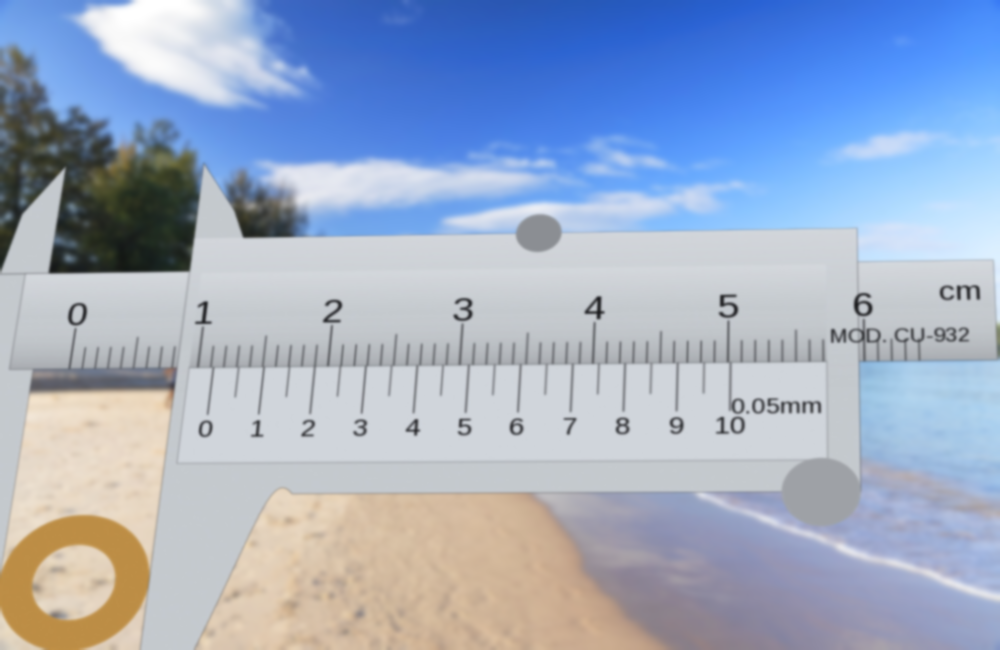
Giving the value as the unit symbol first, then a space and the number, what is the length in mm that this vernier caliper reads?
mm 11.2
